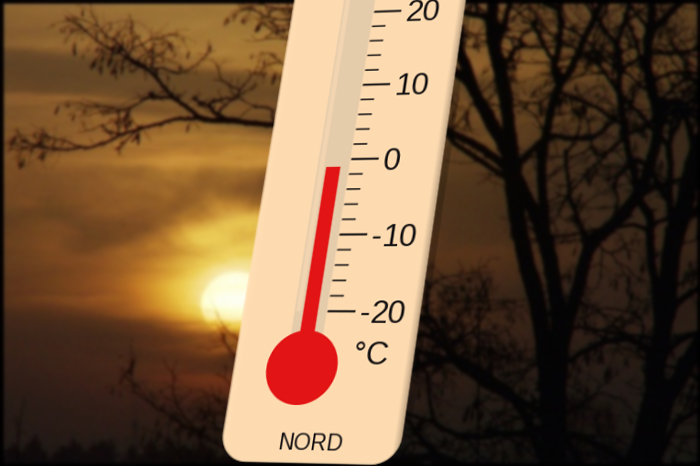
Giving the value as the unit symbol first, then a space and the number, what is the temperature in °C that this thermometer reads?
°C -1
